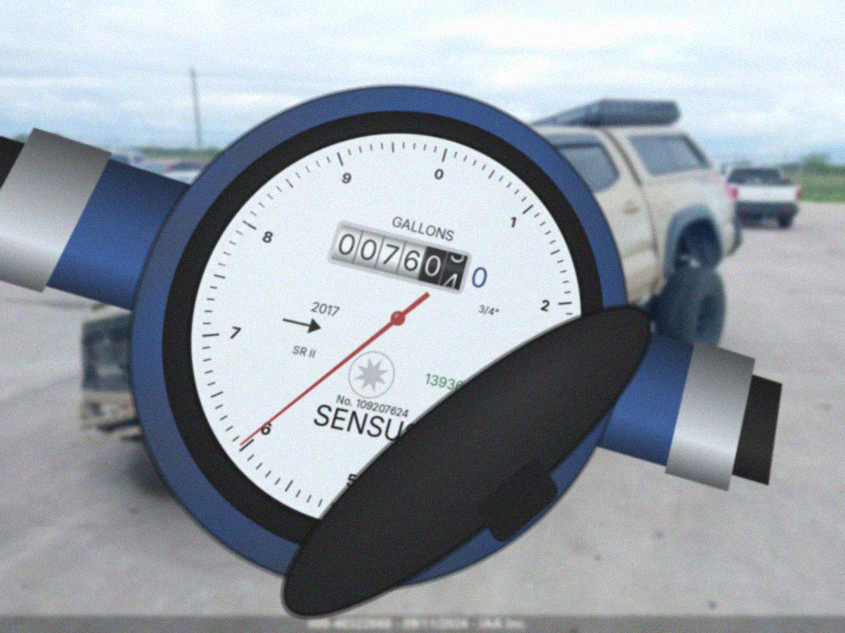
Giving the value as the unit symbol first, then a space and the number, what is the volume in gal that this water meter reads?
gal 76036.0
